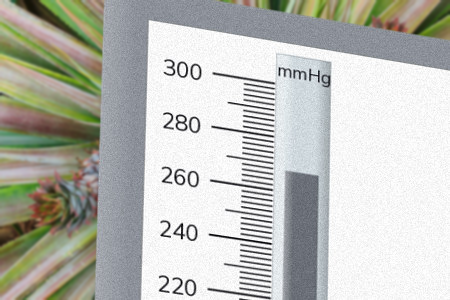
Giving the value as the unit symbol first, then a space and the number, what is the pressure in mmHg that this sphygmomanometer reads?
mmHg 268
